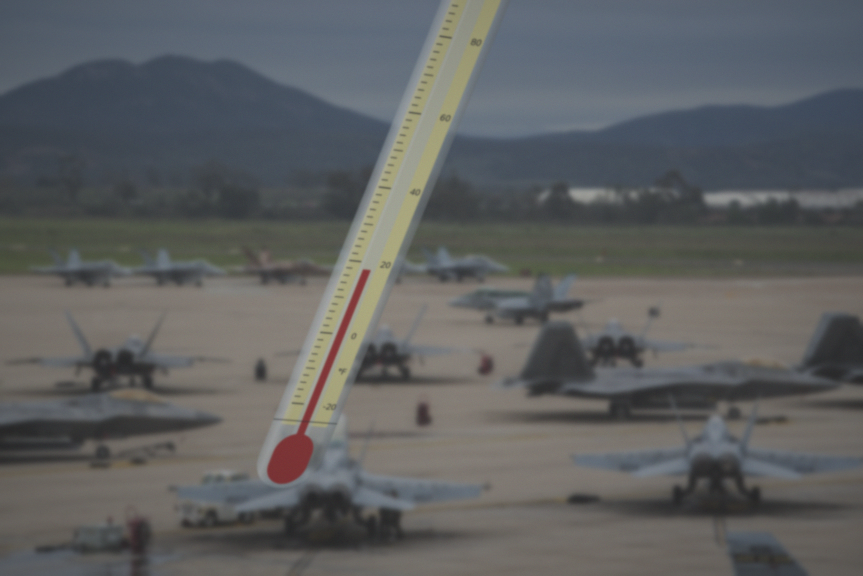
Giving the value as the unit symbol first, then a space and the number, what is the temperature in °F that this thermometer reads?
°F 18
